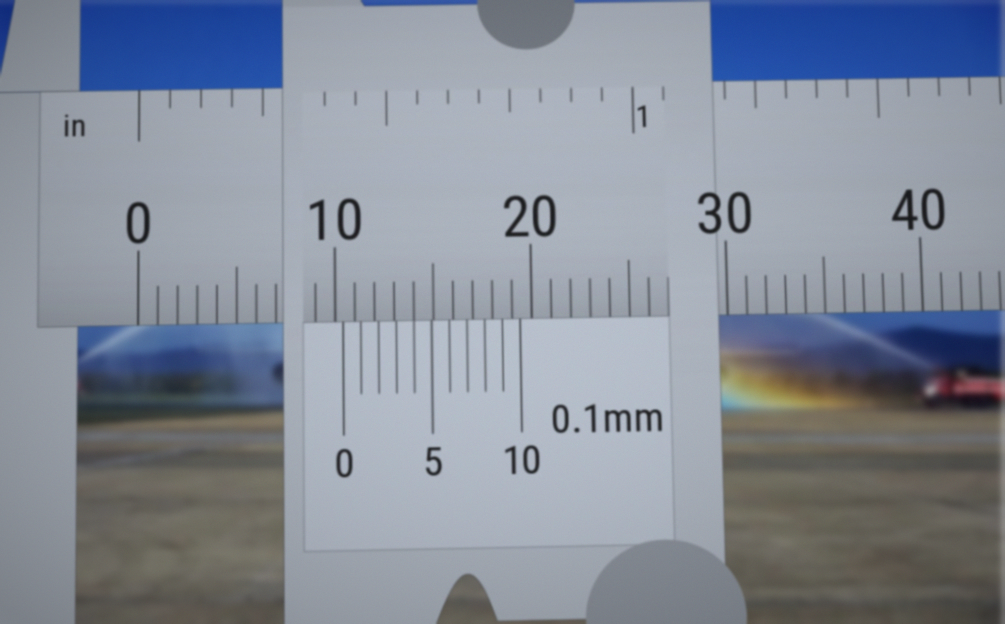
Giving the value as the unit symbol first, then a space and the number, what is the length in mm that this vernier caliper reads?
mm 10.4
